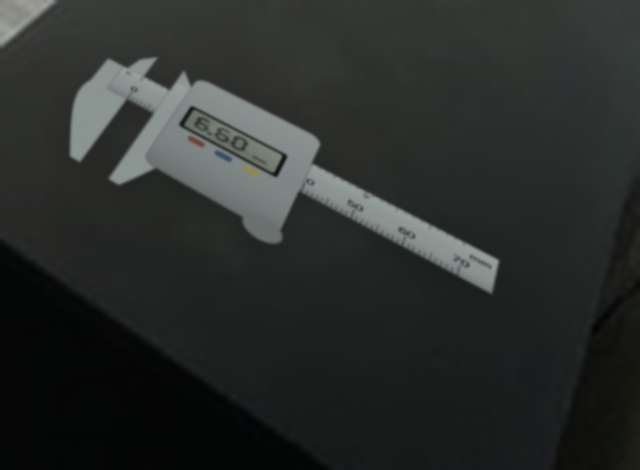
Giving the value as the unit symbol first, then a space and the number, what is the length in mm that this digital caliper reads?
mm 6.60
